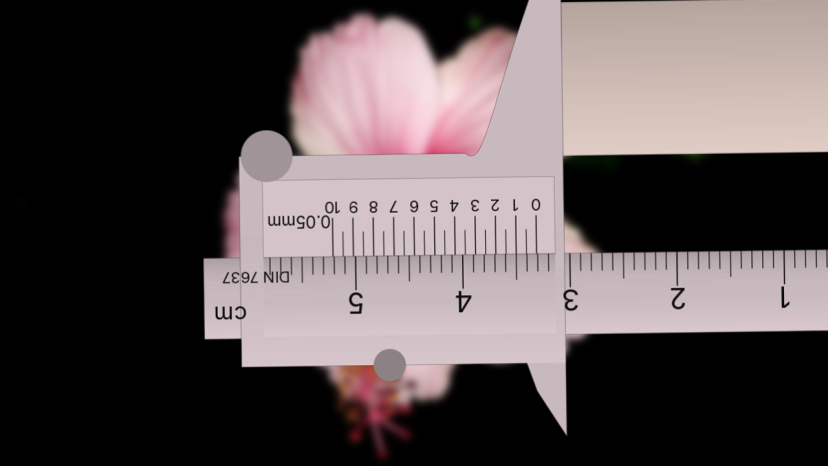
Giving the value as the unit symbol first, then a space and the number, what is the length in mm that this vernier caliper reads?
mm 33.1
